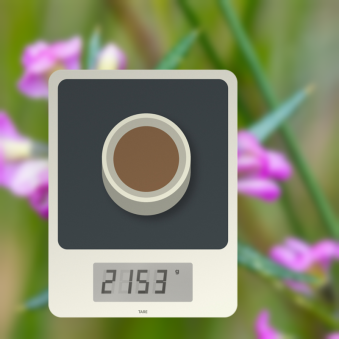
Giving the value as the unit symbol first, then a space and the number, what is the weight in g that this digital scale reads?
g 2153
